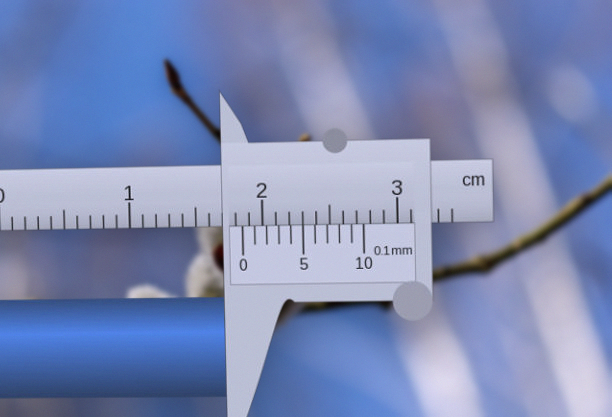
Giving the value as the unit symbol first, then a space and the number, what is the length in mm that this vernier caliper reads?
mm 18.5
